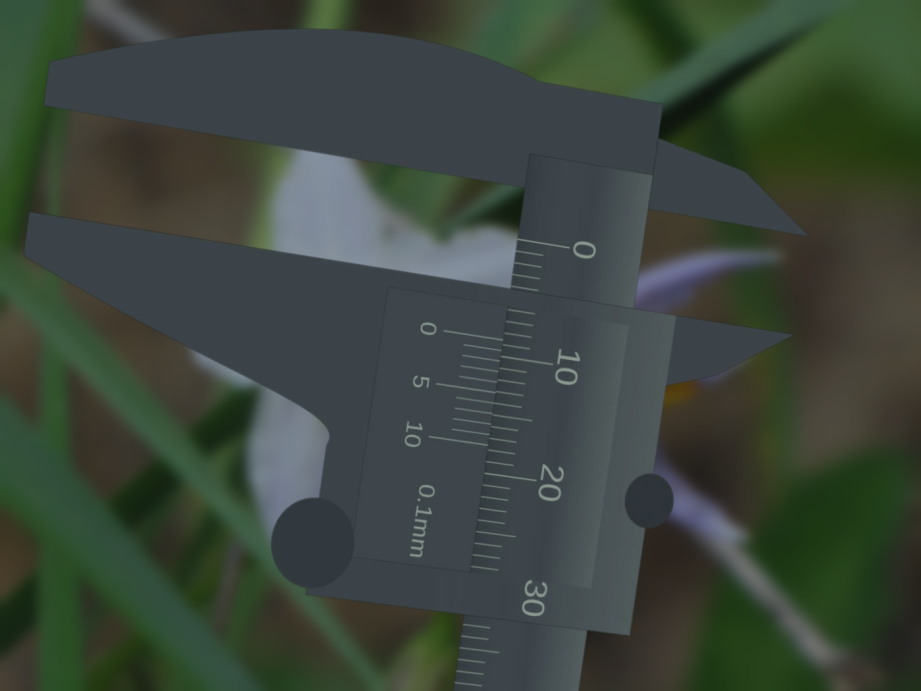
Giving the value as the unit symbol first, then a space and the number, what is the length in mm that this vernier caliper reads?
mm 8.6
